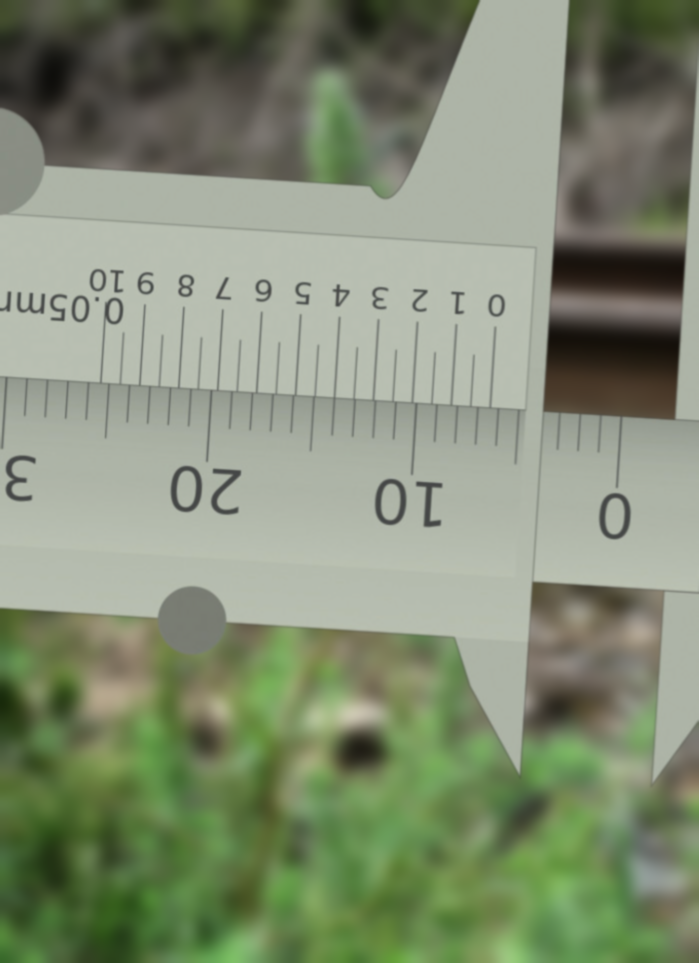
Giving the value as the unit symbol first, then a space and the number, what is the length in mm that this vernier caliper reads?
mm 6.4
